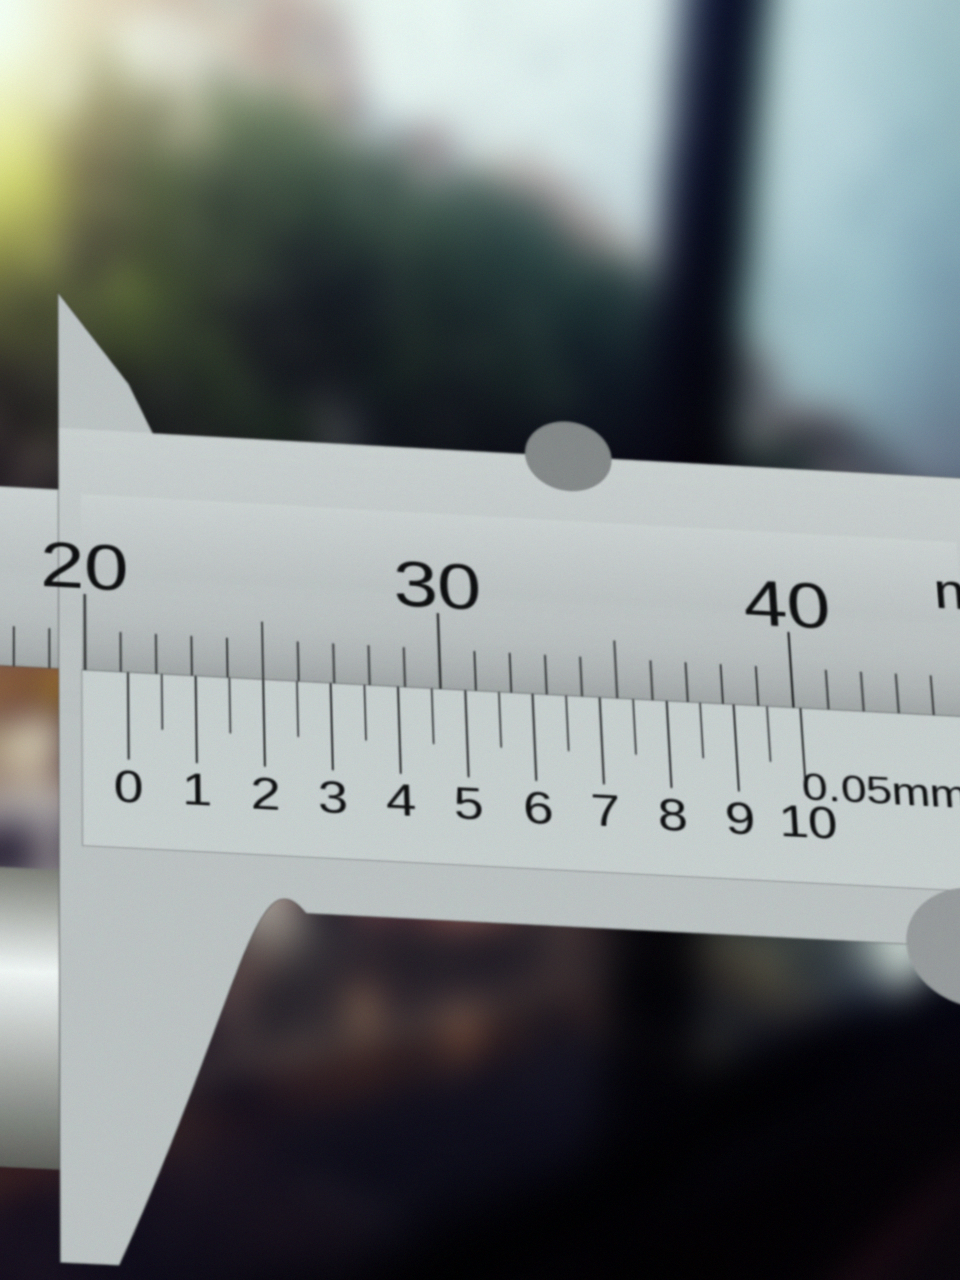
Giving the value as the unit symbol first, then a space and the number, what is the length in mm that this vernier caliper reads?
mm 21.20
